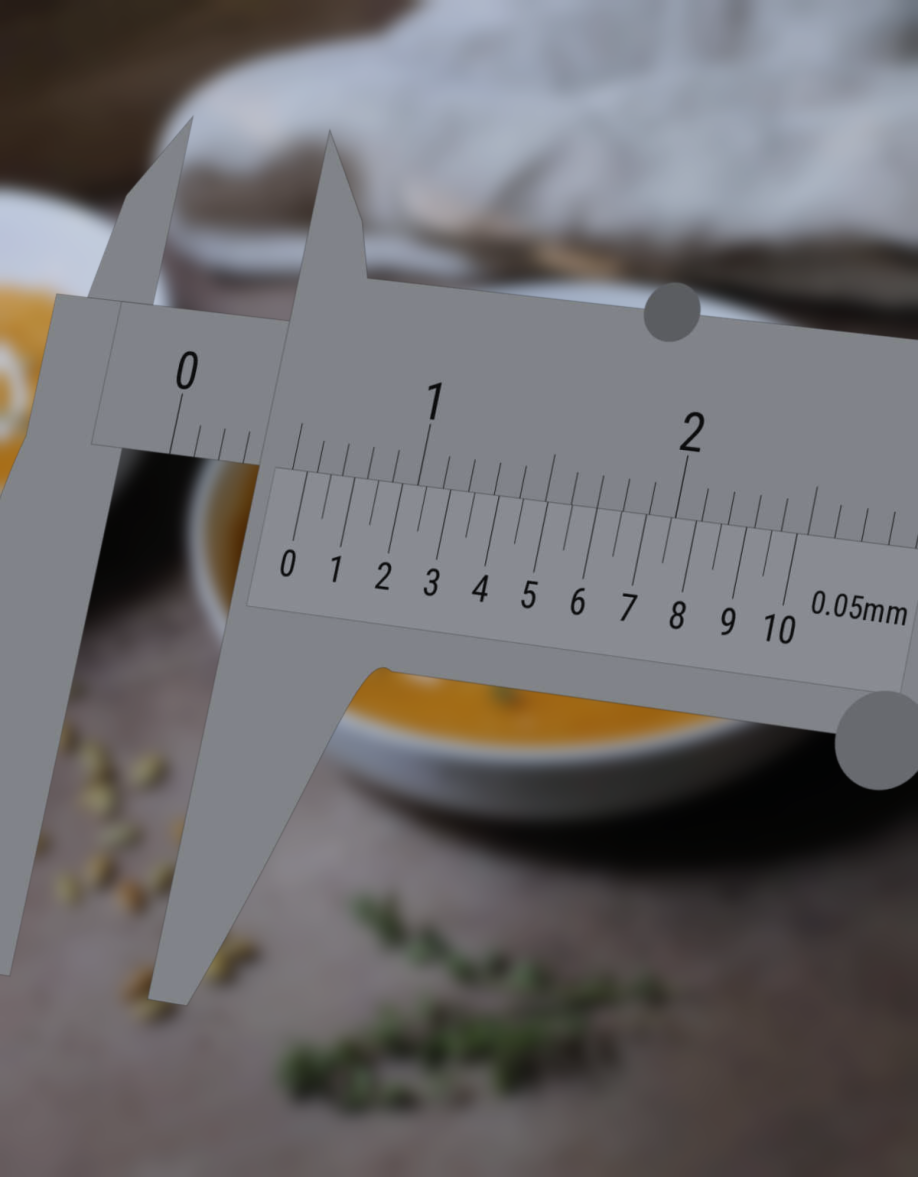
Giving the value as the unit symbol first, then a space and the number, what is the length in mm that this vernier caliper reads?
mm 5.60
